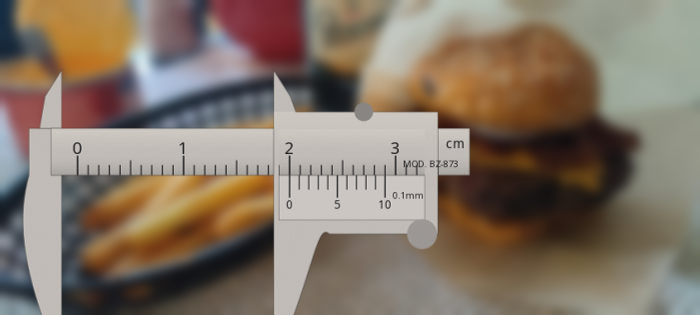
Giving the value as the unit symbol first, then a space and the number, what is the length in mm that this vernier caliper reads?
mm 20.0
